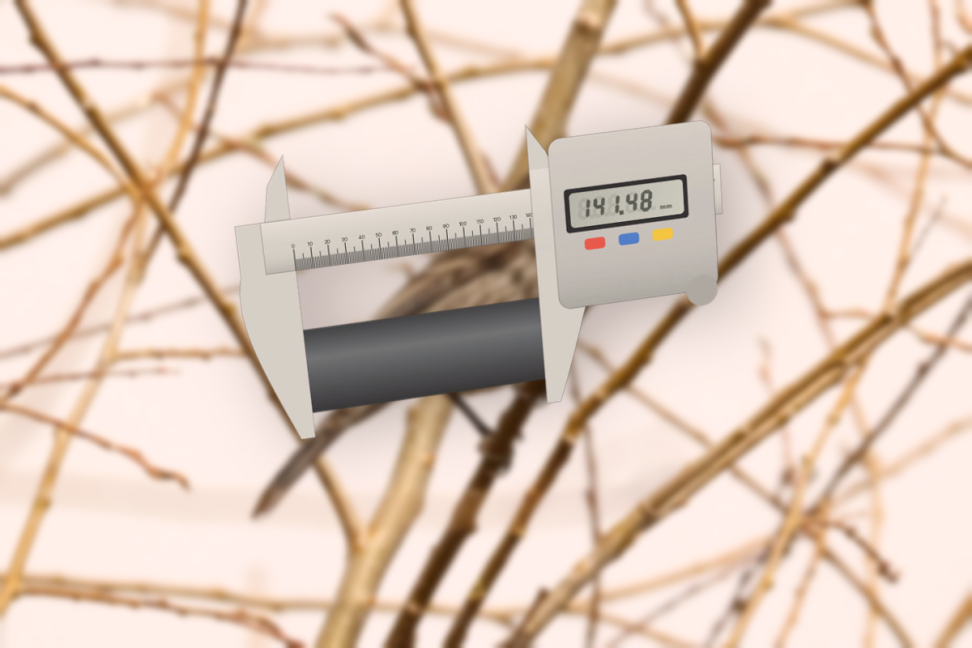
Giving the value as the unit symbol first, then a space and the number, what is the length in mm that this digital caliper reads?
mm 141.48
